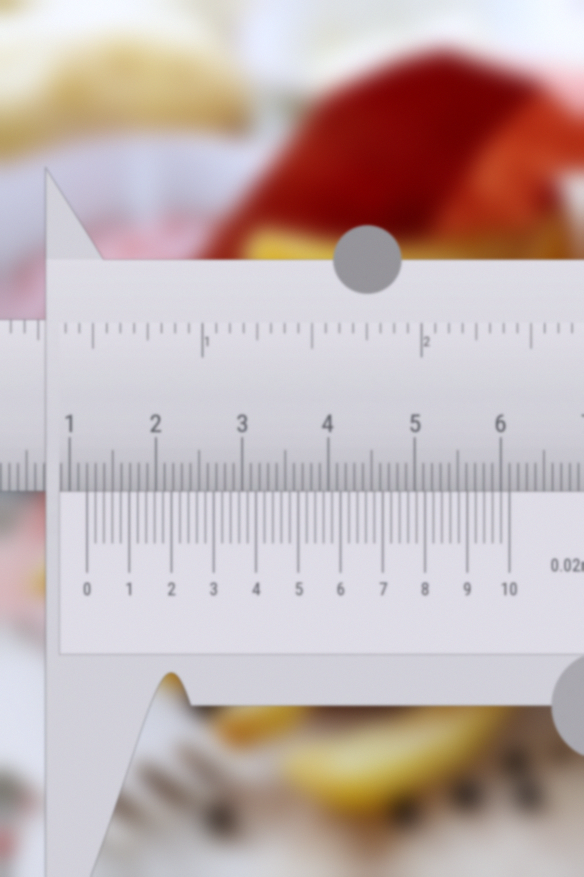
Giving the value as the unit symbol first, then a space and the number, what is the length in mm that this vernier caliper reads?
mm 12.0
